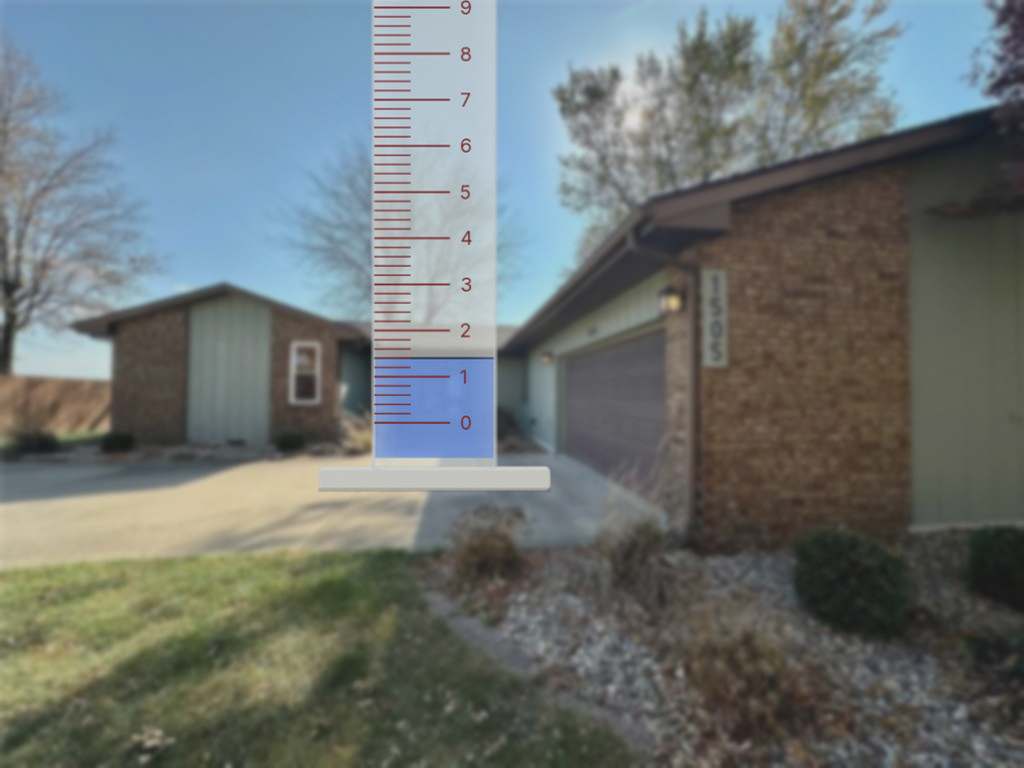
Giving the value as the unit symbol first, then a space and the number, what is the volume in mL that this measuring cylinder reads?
mL 1.4
